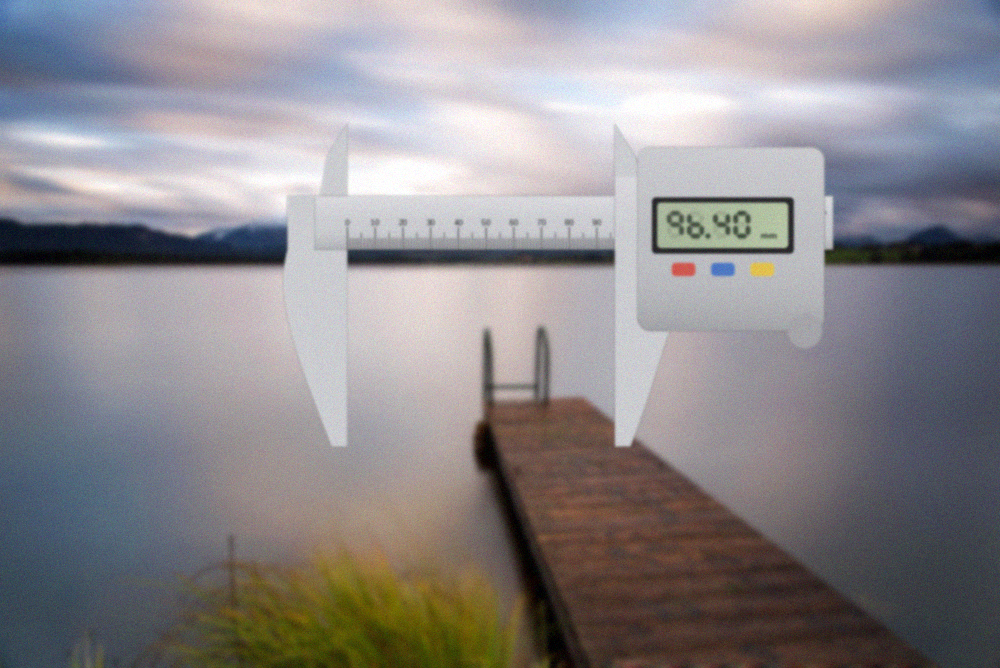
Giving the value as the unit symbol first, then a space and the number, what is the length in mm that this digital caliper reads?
mm 96.40
